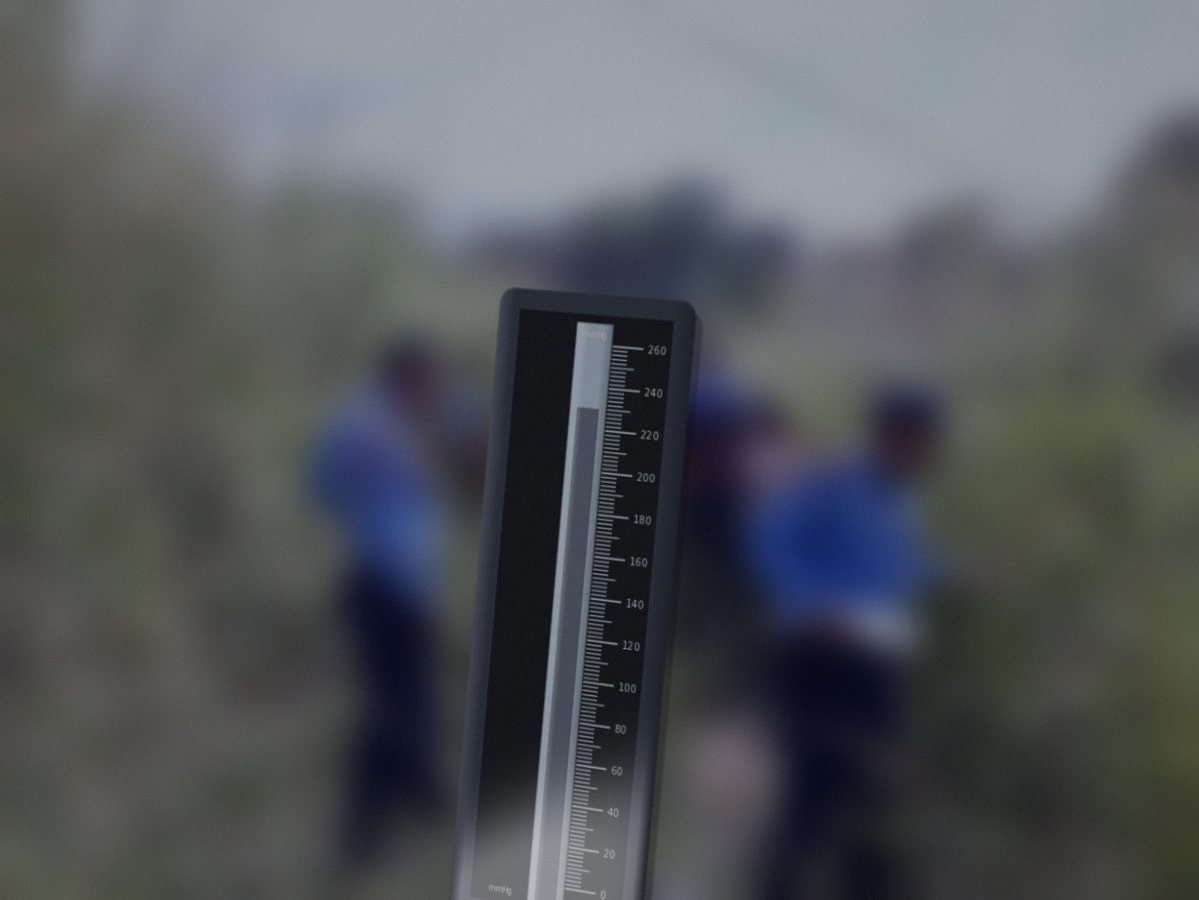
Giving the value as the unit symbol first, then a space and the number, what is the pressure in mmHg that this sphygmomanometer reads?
mmHg 230
